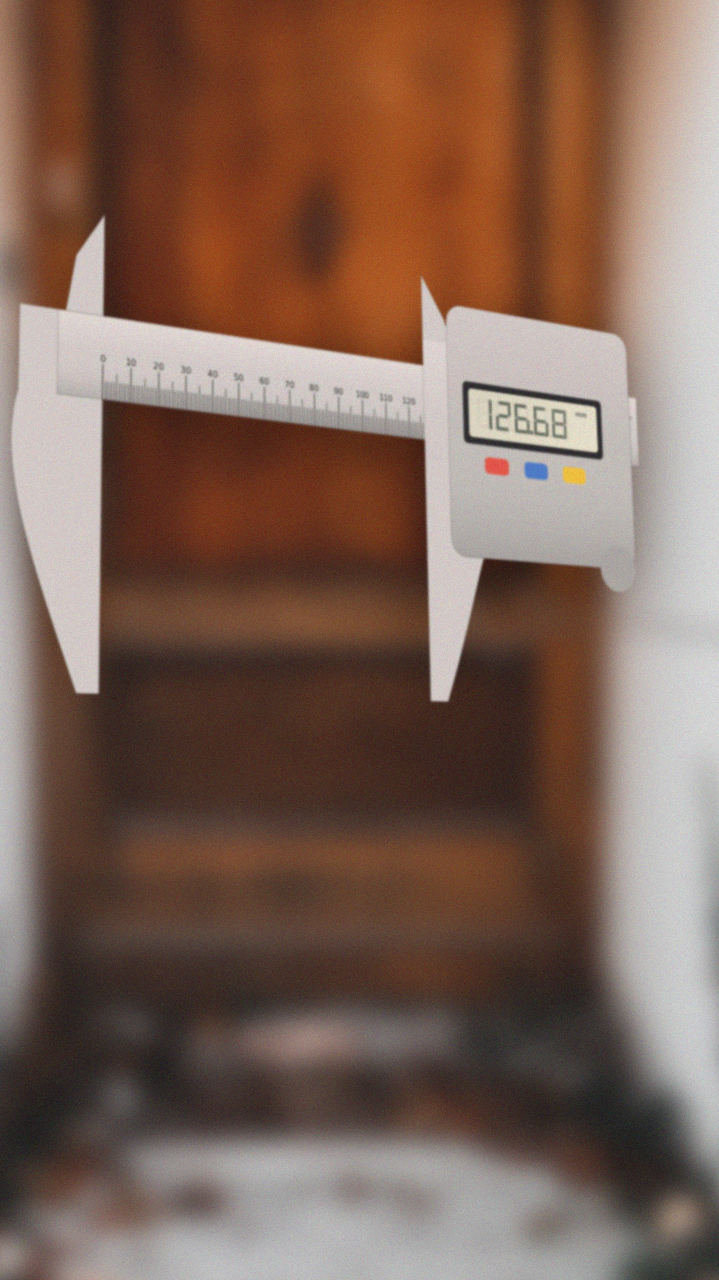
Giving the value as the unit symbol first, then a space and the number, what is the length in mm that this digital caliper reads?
mm 126.68
